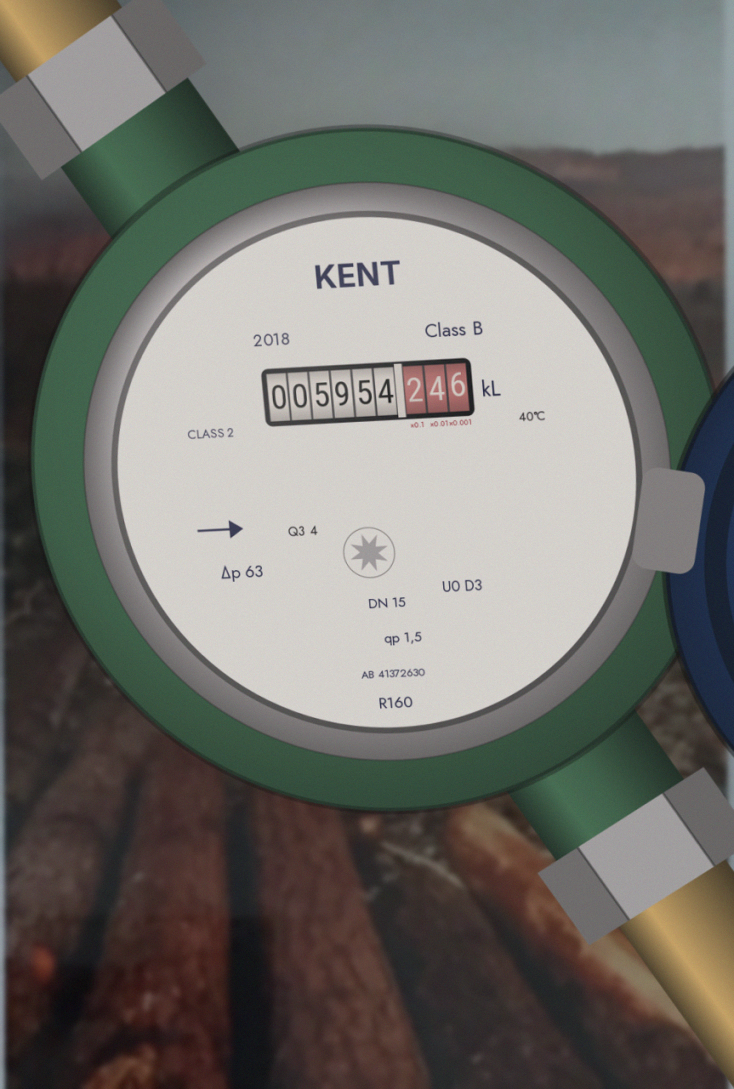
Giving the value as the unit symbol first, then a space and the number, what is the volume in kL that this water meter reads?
kL 5954.246
